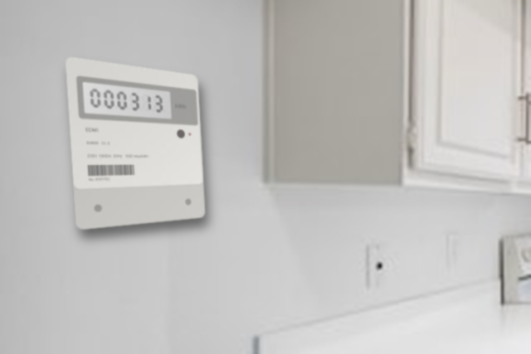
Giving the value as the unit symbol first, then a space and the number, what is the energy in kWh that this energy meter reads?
kWh 313
